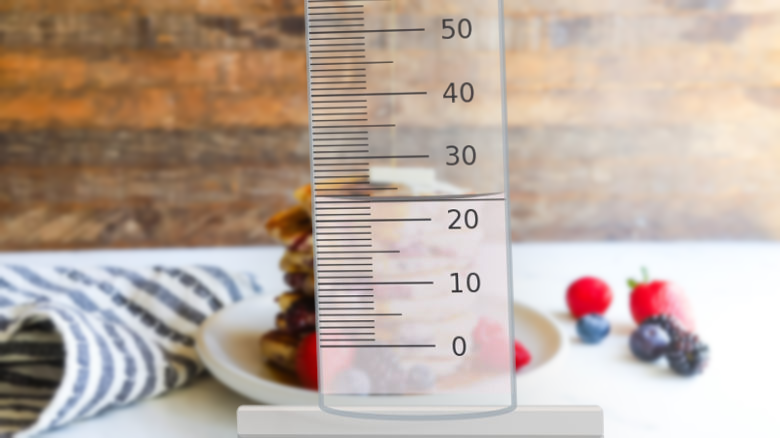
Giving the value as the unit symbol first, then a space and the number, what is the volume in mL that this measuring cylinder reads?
mL 23
